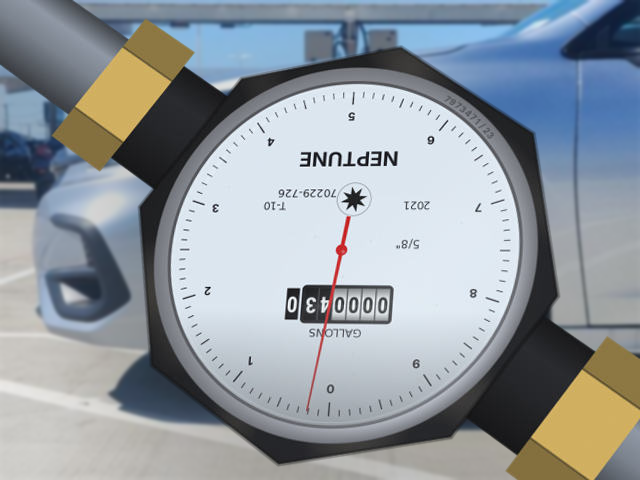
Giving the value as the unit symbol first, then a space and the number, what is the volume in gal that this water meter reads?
gal 430.2
